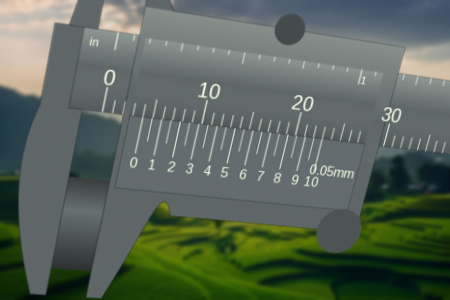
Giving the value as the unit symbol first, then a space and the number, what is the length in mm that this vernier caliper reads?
mm 4.0
